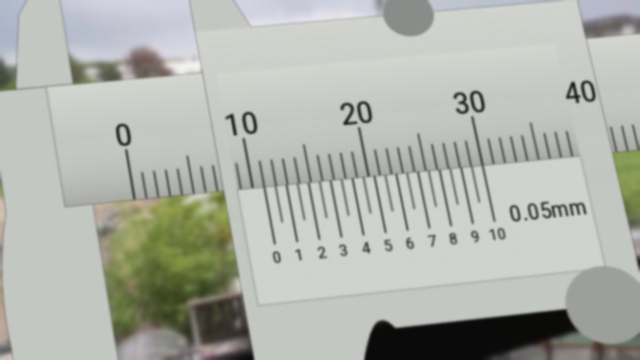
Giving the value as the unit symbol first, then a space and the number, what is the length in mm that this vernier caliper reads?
mm 11.0
